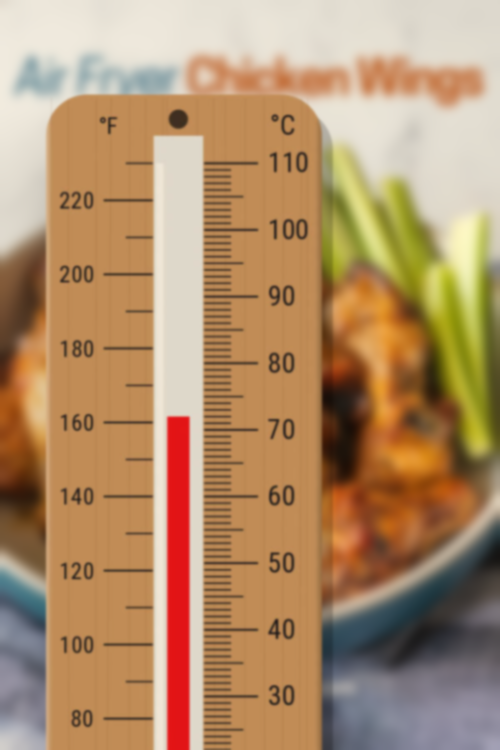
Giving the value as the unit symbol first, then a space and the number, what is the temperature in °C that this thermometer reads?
°C 72
